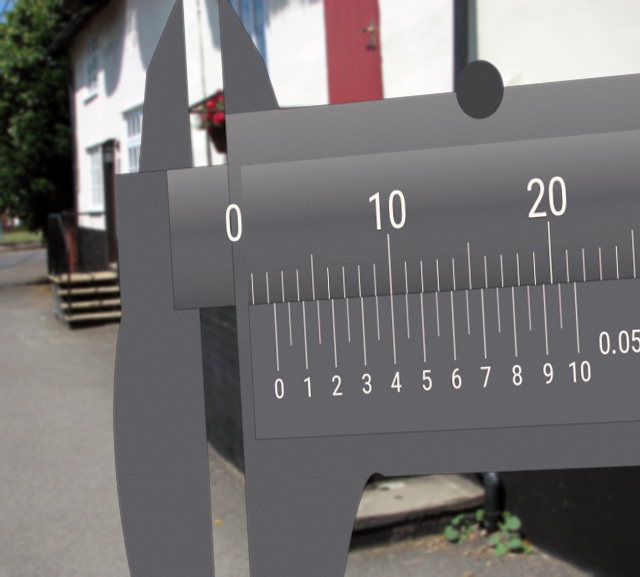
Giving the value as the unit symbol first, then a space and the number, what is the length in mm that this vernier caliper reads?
mm 2.4
